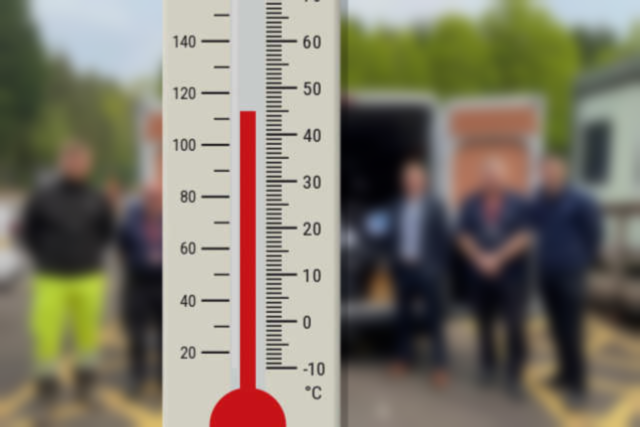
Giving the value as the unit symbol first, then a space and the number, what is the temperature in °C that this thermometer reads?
°C 45
